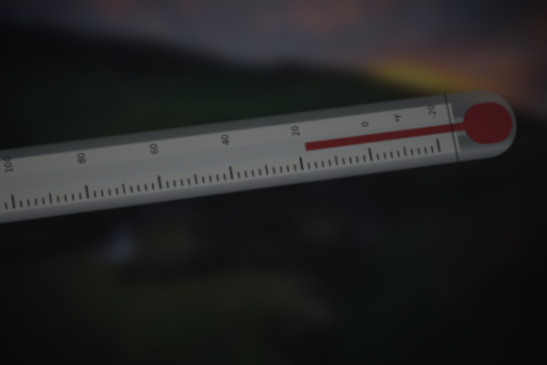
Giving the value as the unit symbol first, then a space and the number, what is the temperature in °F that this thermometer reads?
°F 18
